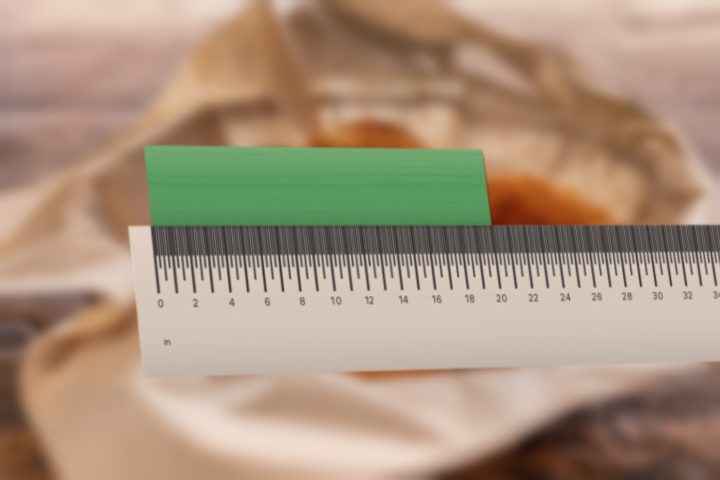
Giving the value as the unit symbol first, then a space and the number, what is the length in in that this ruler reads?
in 20
